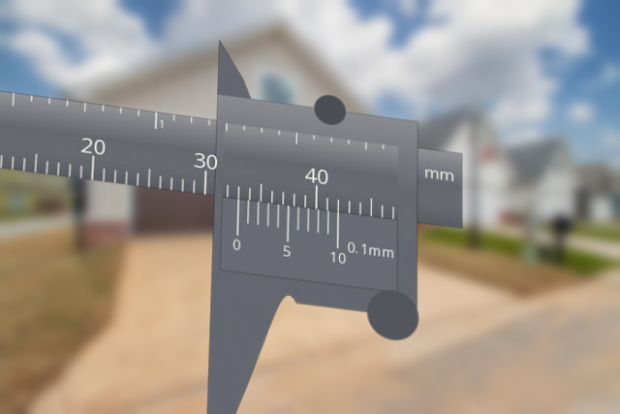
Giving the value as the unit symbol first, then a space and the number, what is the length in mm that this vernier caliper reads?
mm 33.0
